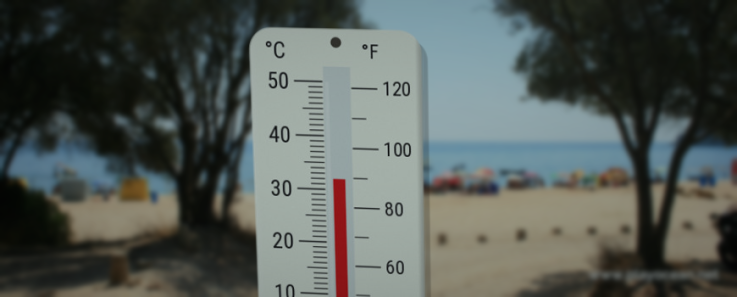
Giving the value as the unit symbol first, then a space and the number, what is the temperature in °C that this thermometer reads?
°C 32
